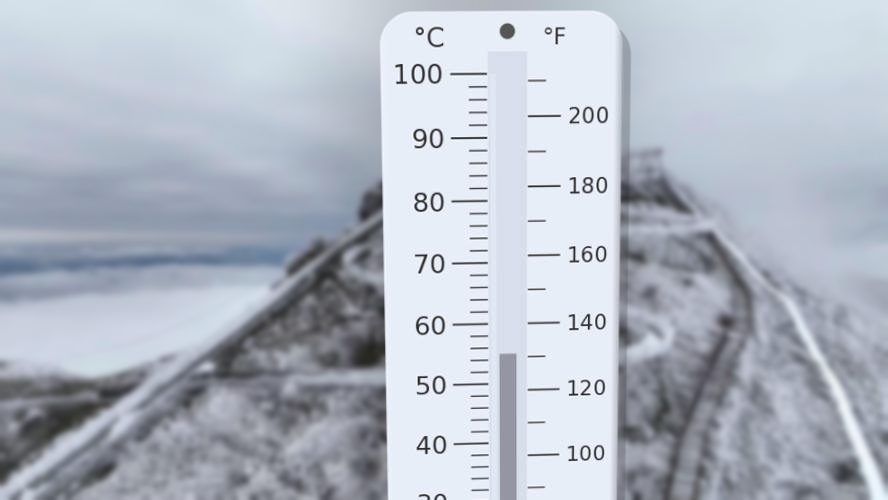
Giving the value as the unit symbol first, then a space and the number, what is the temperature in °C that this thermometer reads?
°C 55
